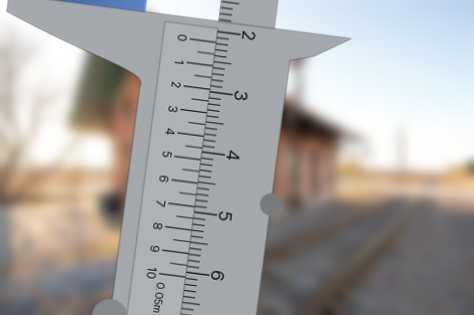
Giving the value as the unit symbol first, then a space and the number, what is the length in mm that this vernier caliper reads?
mm 21.8
